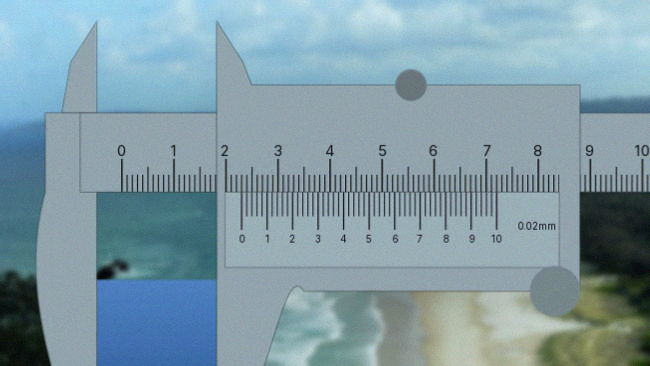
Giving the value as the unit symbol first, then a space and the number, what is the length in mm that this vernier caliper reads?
mm 23.0
